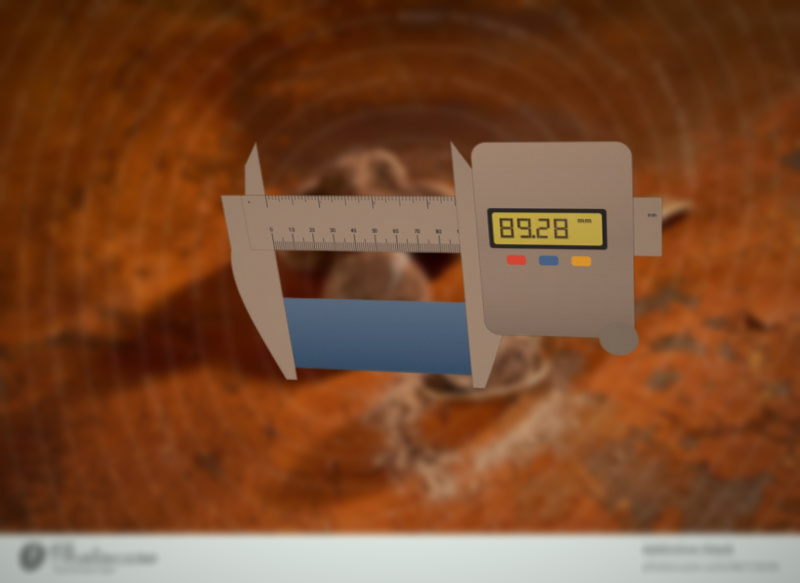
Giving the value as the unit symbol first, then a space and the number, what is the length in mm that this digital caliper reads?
mm 89.28
